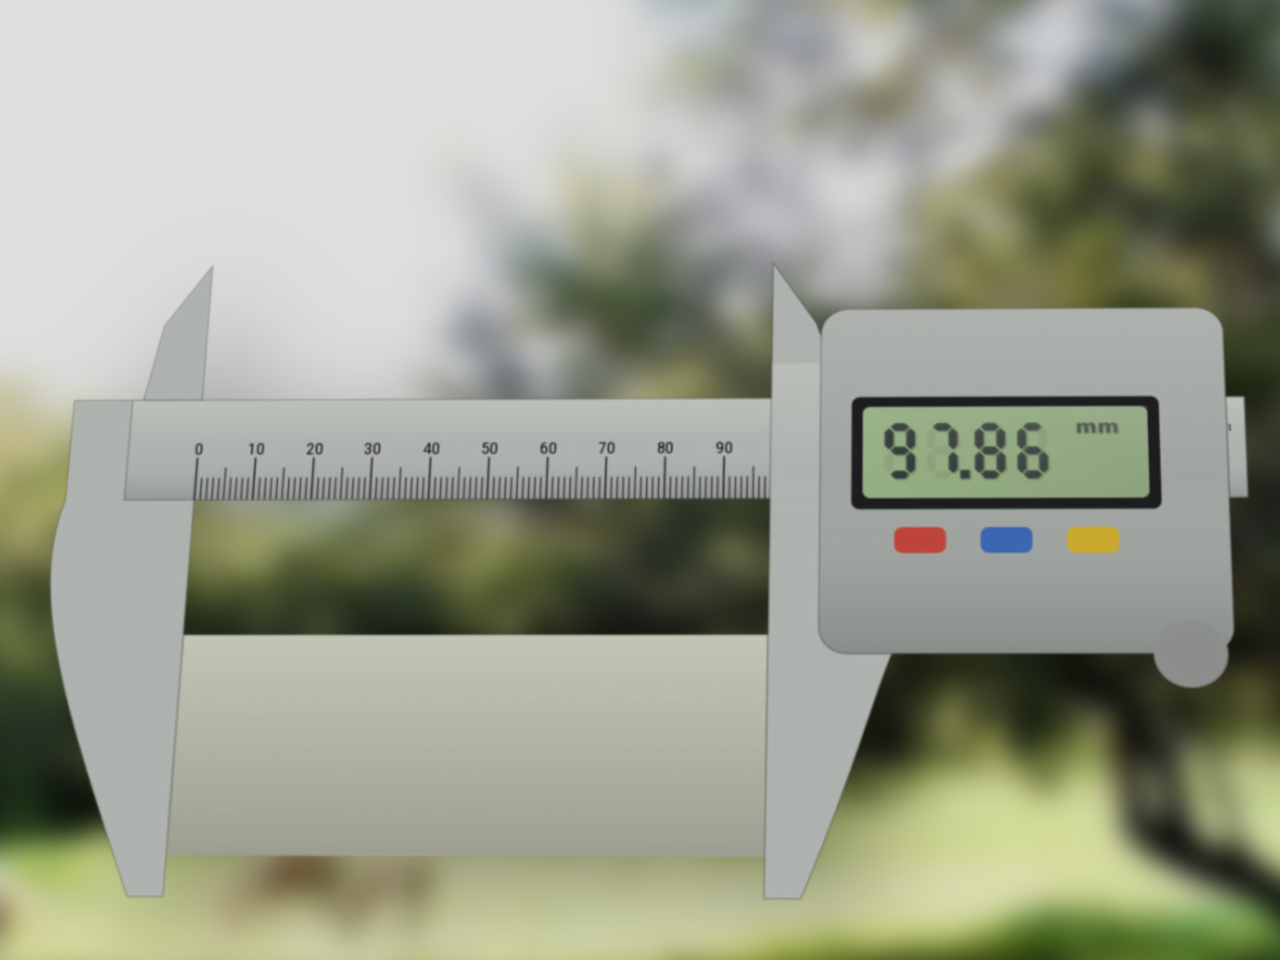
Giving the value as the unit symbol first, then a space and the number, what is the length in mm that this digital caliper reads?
mm 97.86
